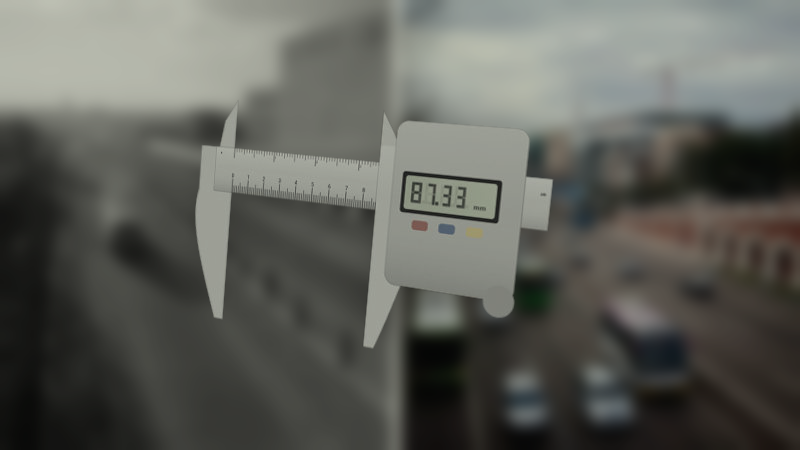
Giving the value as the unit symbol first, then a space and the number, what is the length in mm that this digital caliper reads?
mm 87.33
